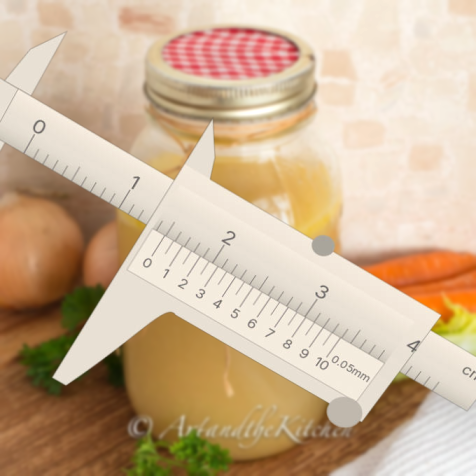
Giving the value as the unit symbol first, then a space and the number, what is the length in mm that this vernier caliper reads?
mm 14.9
